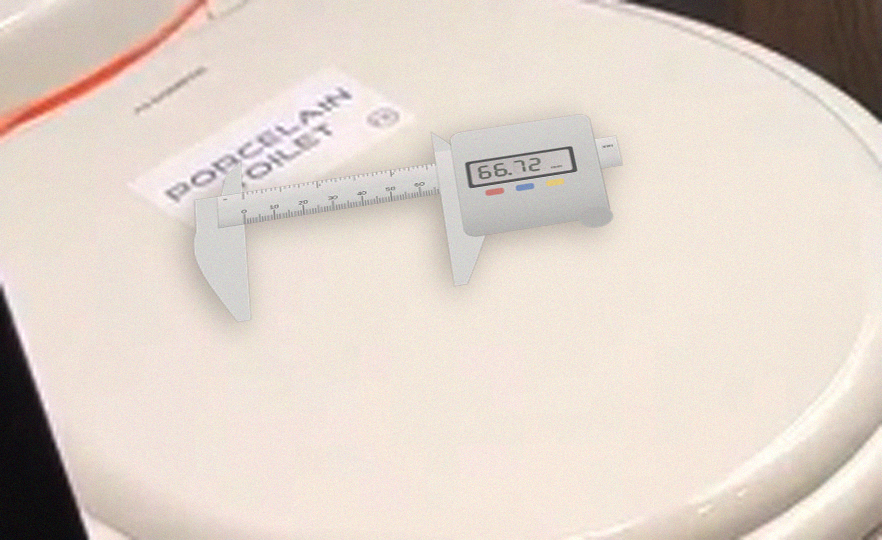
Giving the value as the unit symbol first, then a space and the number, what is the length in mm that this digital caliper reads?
mm 66.72
